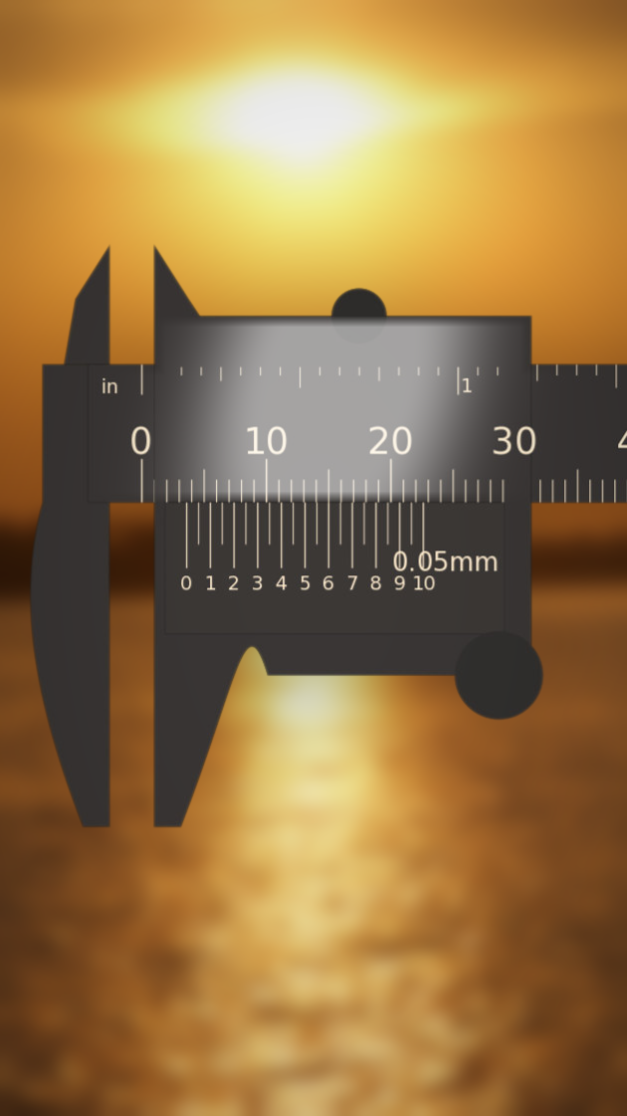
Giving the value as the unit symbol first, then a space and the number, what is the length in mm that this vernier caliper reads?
mm 3.6
